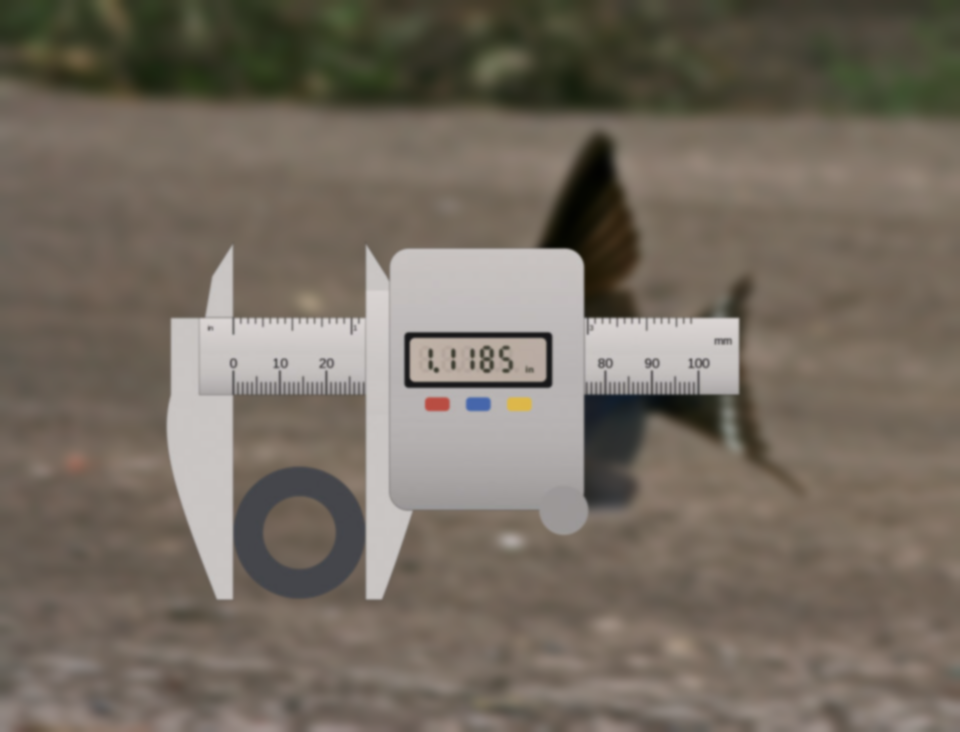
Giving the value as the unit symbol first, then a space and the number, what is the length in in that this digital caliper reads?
in 1.1185
